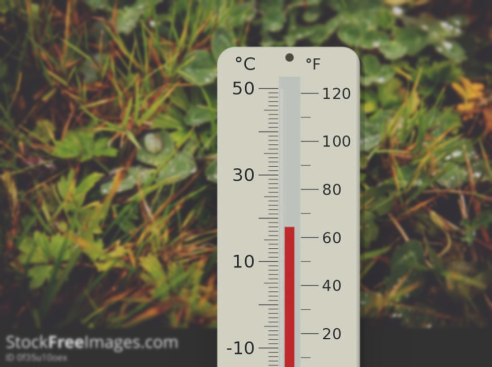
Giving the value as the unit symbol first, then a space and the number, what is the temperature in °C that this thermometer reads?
°C 18
